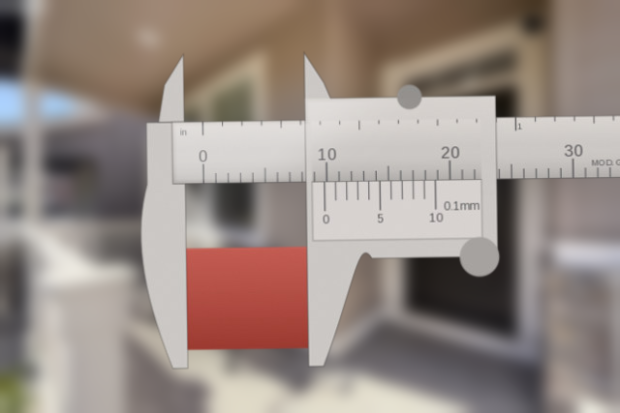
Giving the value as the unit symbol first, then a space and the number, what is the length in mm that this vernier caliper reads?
mm 9.8
